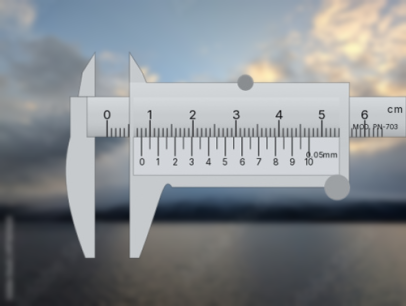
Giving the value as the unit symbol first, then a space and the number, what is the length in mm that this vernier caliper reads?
mm 8.0
